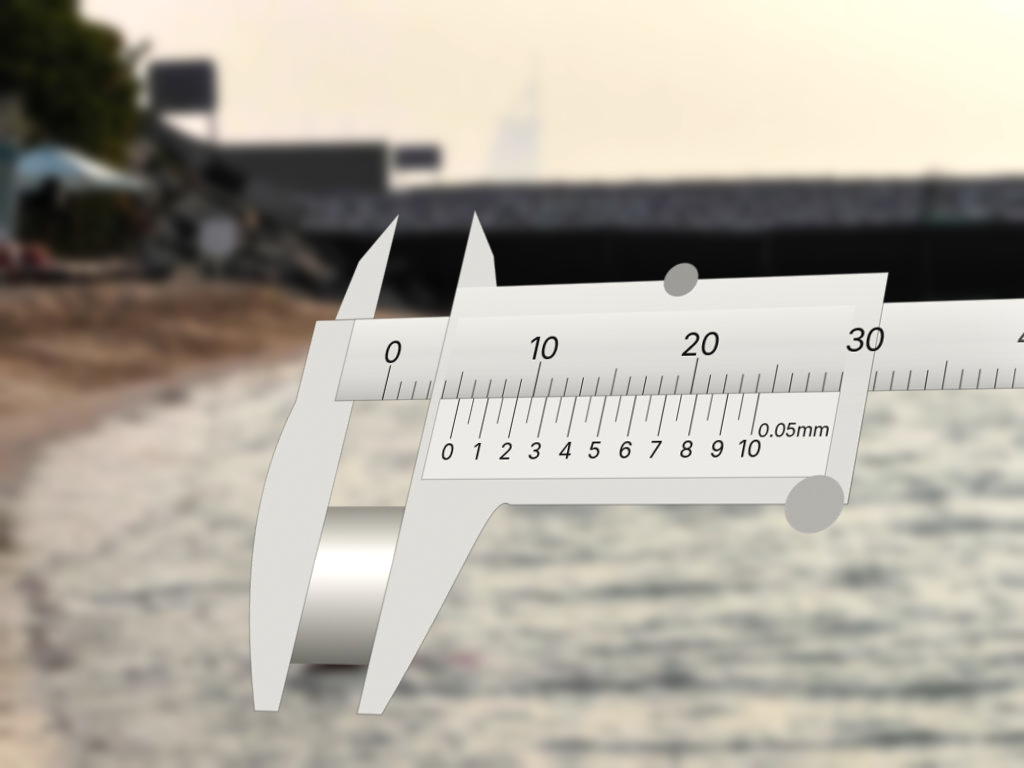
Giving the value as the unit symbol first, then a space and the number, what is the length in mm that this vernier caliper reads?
mm 5.2
